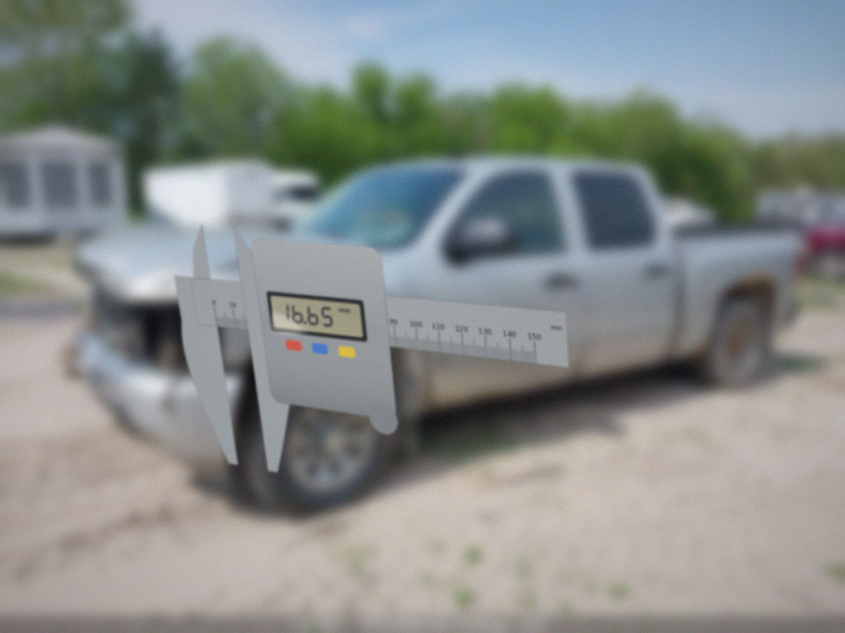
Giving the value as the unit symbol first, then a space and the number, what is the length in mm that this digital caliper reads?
mm 16.65
